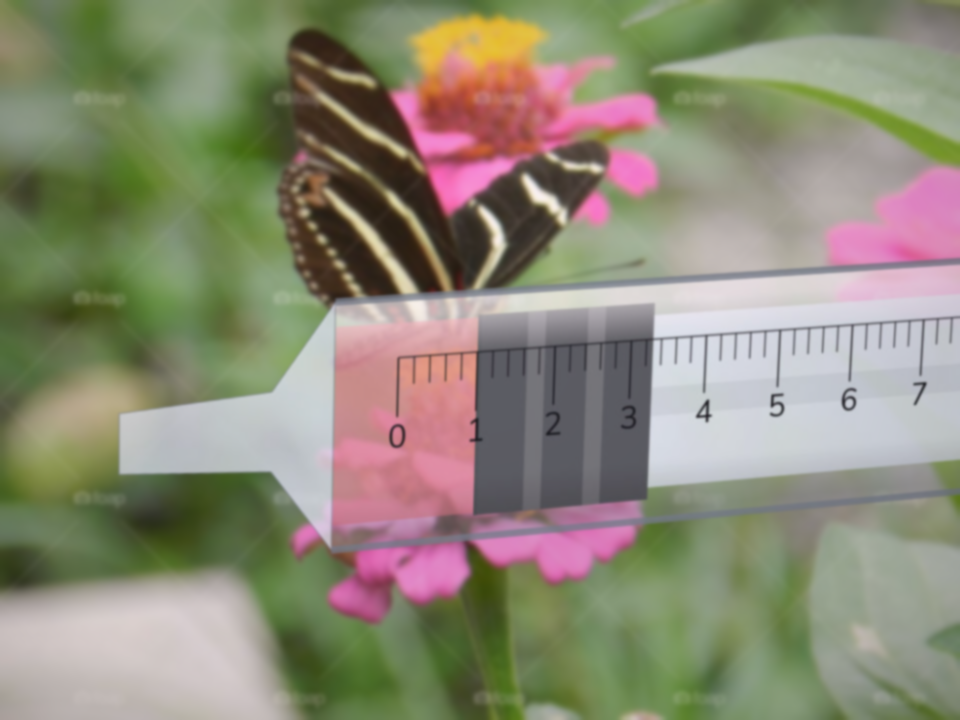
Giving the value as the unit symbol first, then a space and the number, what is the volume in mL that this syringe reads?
mL 1
